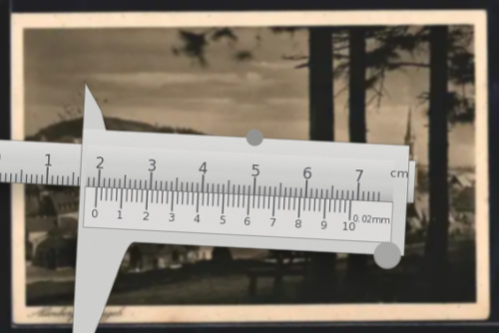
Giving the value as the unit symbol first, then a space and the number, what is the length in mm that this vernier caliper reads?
mm 19.6
